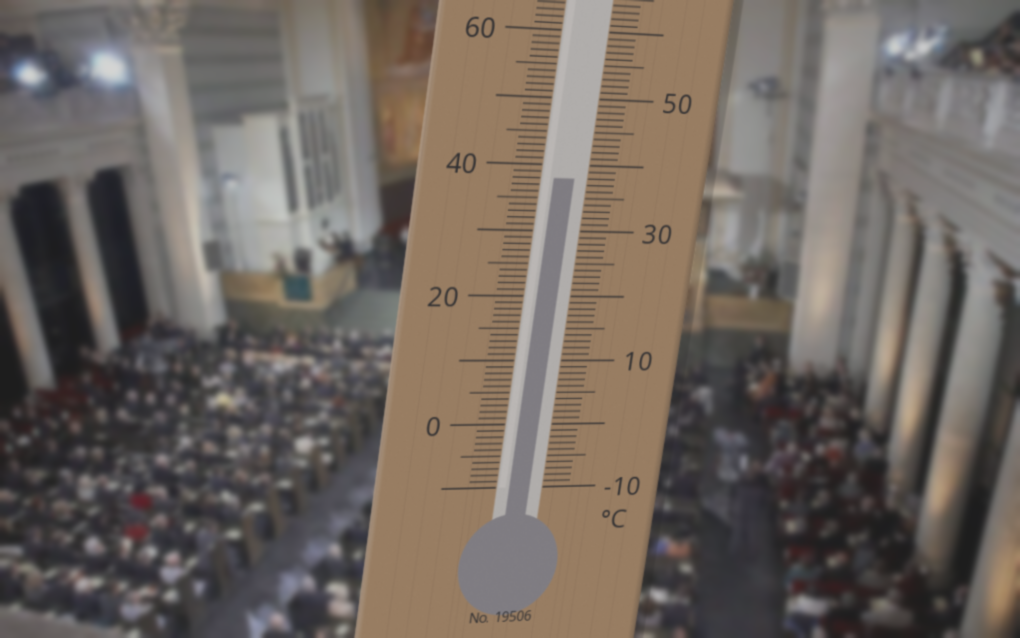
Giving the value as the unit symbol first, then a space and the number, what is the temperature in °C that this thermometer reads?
°C 38
